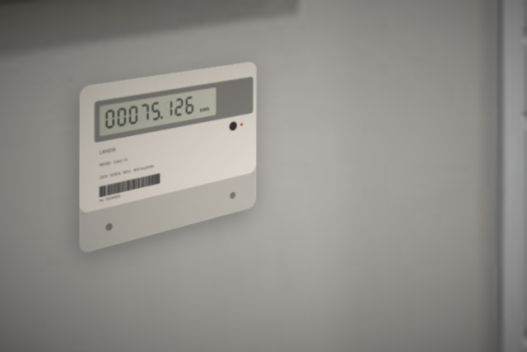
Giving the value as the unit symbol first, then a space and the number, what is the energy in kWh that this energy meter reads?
kWh 75.126
